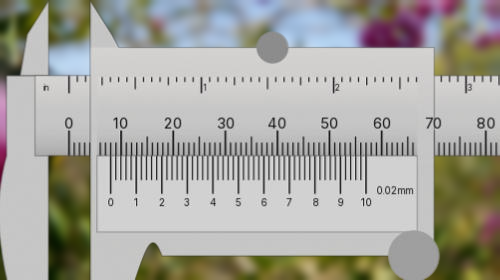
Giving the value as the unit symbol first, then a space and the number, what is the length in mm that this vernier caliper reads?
mm 8.0
